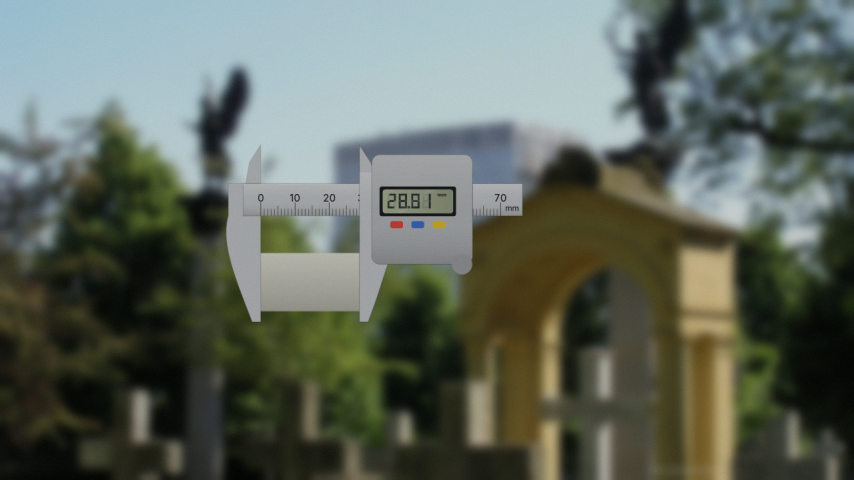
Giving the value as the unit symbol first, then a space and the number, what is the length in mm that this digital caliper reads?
mm 28.81
